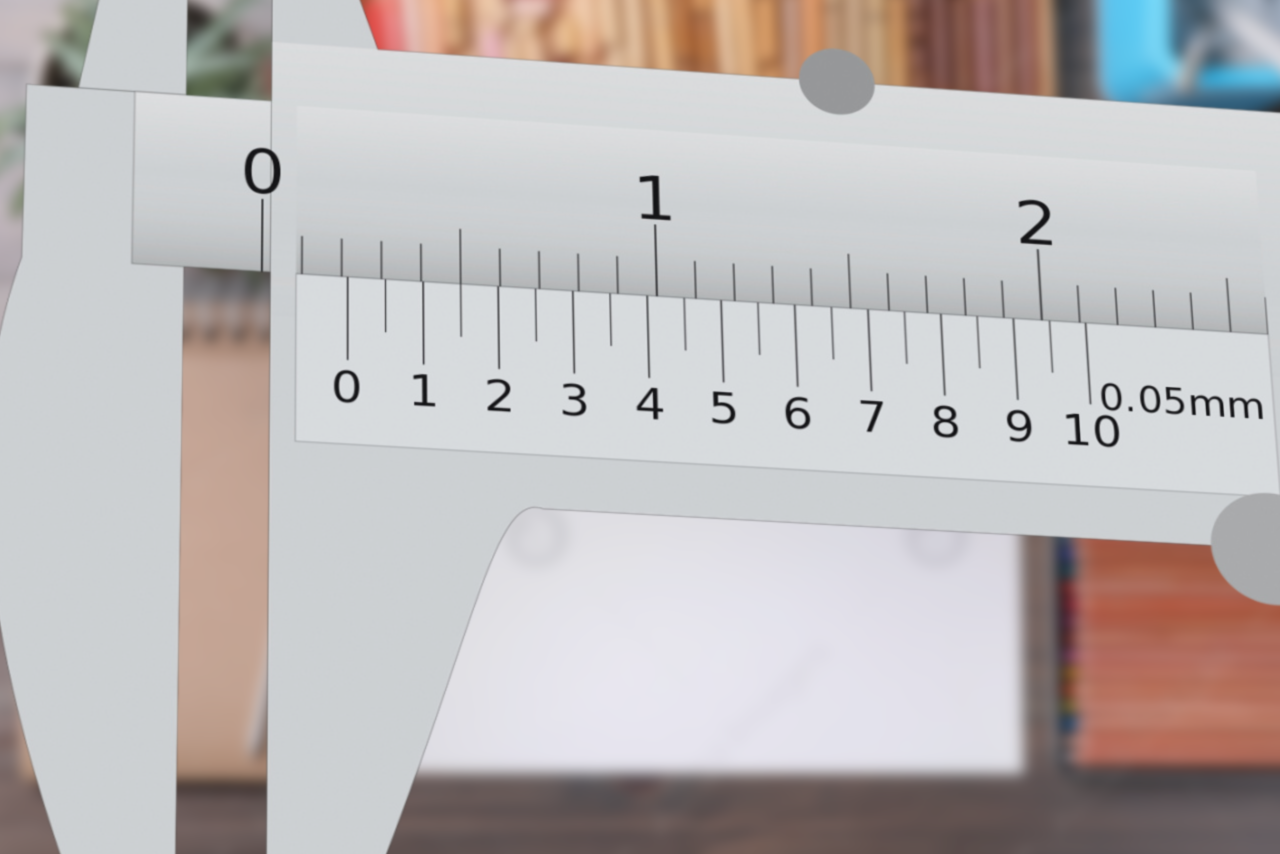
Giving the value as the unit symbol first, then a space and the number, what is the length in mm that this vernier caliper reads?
mm 2.15
